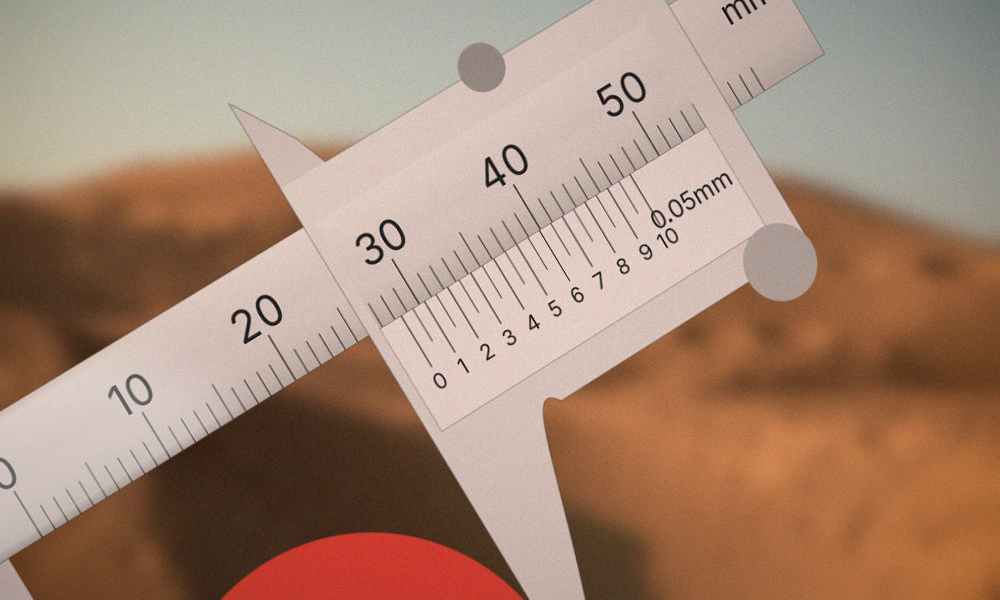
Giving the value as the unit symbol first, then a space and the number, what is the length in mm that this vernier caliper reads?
mm 28.5
